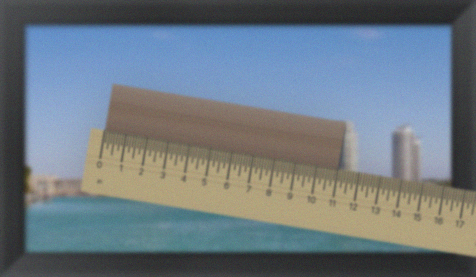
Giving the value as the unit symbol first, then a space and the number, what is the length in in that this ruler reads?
in 11
